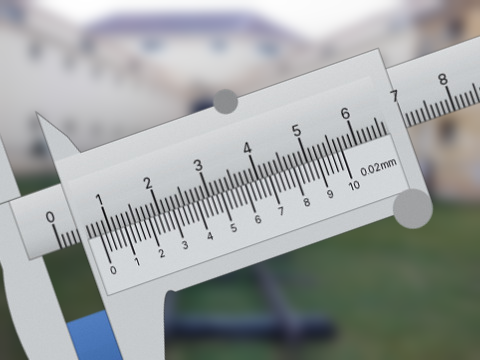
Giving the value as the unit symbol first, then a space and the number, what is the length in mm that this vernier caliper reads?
mm 8.0
